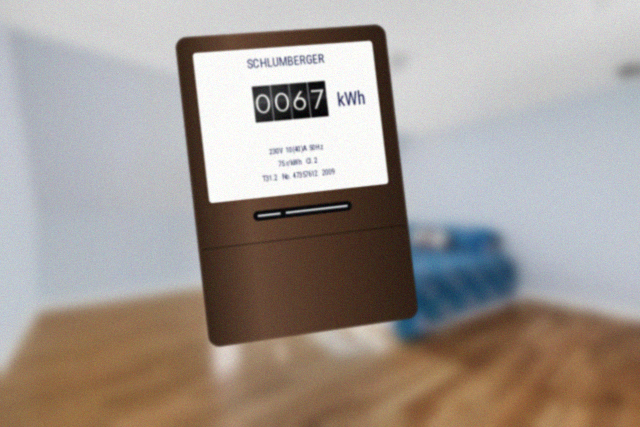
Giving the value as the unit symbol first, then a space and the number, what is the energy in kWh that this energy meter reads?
kWh 67
